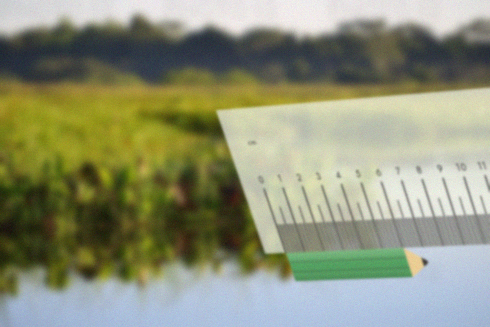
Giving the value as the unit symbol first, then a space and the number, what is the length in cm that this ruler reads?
cm 7
